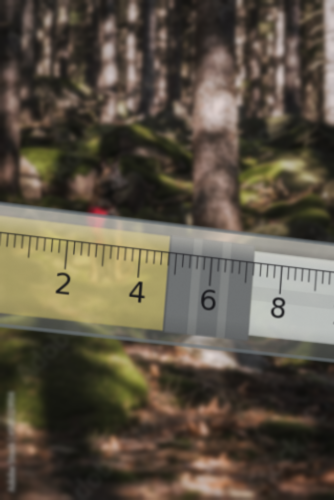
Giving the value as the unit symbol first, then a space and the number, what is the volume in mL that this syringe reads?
mL 4.8
